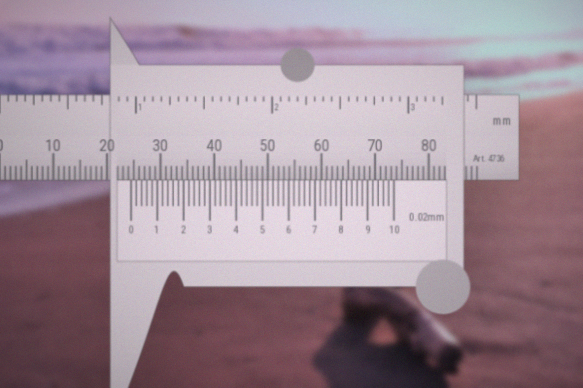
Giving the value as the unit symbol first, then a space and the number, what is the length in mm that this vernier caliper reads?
mm 24.5
